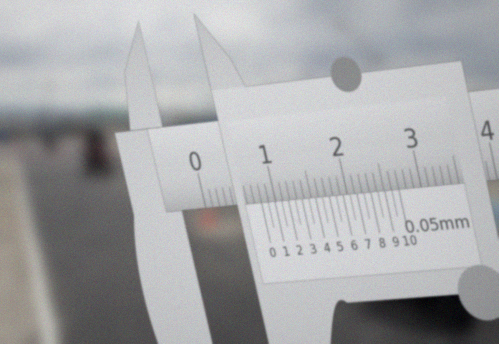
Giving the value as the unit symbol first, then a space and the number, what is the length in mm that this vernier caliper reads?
mm 8.0
